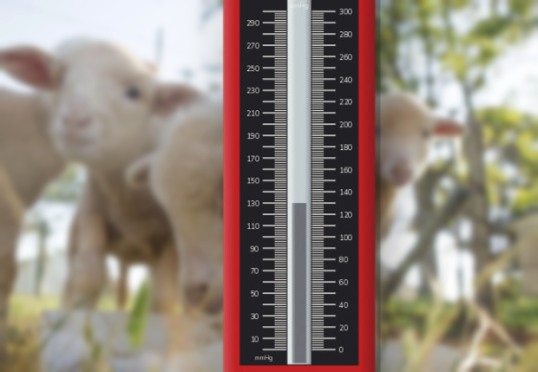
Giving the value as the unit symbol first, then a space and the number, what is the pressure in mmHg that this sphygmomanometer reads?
mmHg 130
